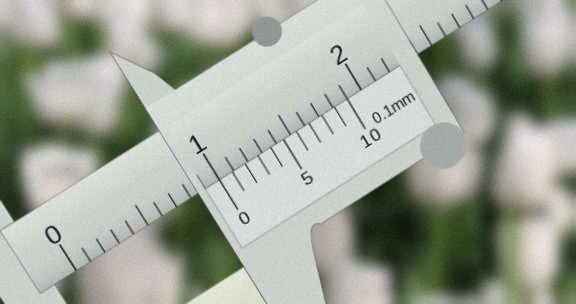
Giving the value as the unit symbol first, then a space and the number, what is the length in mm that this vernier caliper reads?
mm 10.0
